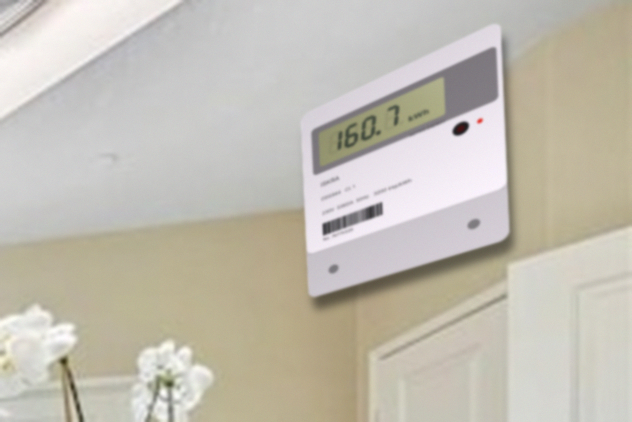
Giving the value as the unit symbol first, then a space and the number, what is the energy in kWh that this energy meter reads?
kWh 160.7
